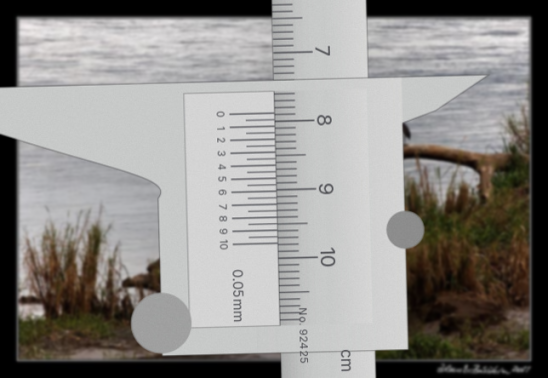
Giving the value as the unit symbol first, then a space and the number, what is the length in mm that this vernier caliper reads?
mm 78.8
